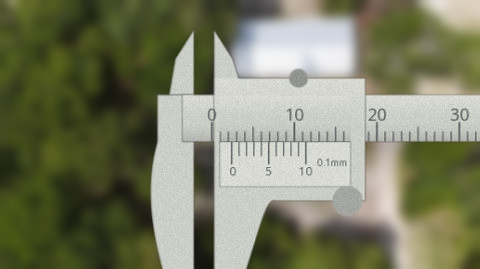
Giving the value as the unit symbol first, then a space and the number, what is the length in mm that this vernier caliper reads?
mm 2.4
